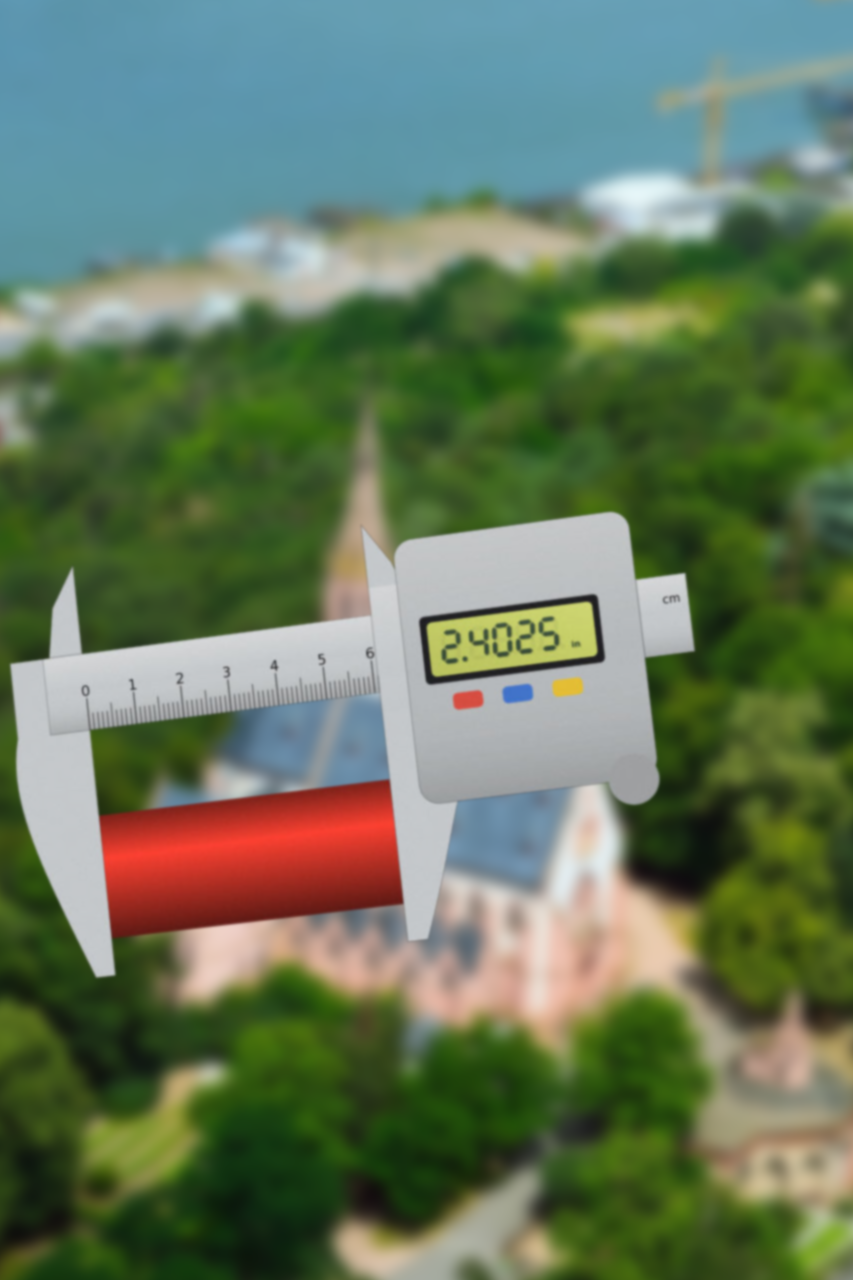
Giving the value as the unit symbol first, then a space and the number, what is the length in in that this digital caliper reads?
in 2.4025
